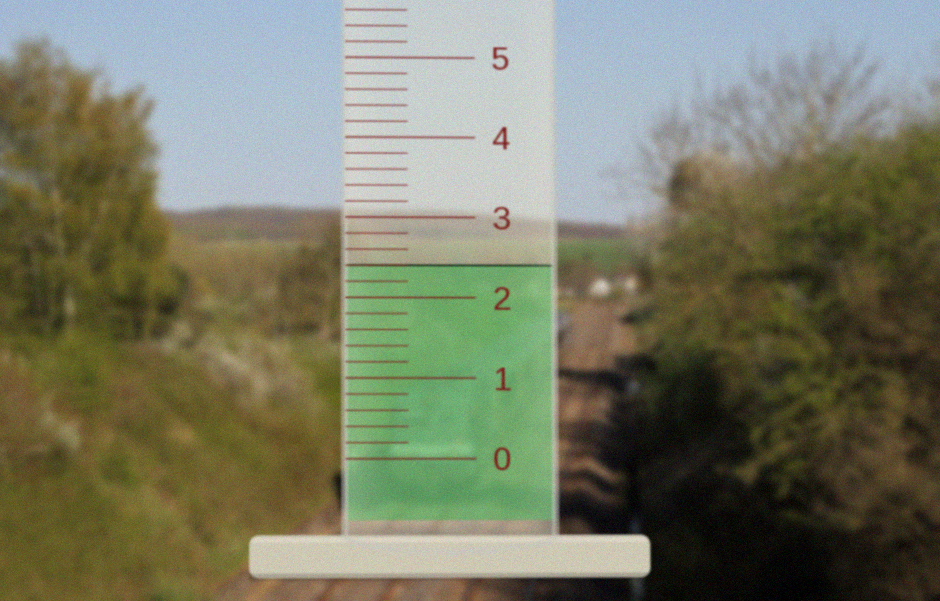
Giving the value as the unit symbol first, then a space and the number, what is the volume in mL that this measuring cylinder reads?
mL 2.4
